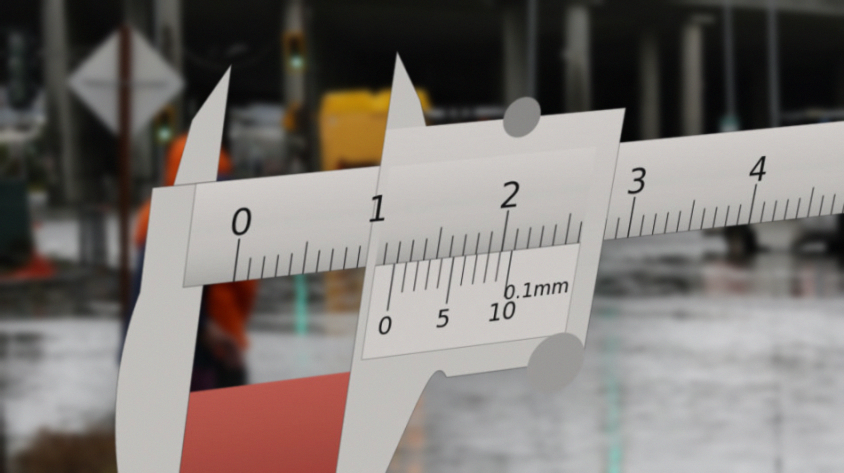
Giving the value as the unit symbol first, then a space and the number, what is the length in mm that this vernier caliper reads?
mm 11.8
